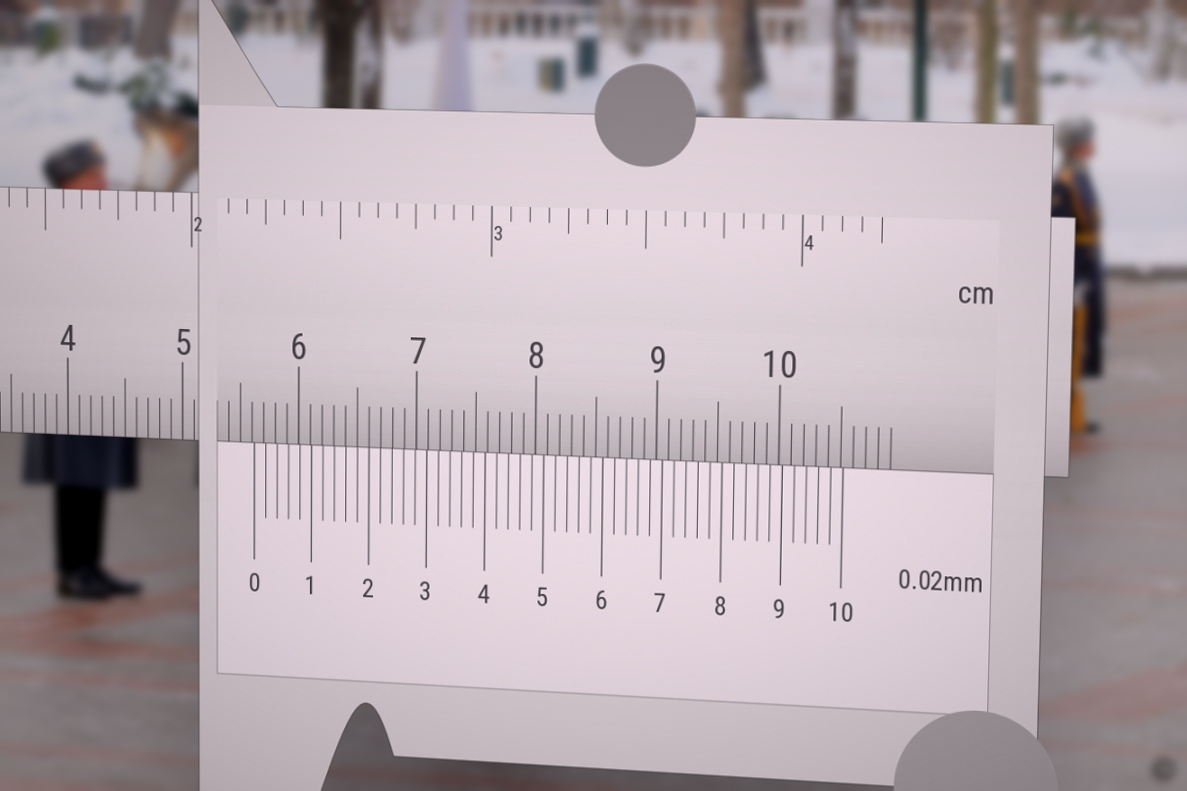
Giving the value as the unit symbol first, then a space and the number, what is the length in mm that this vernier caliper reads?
mm 56.2
